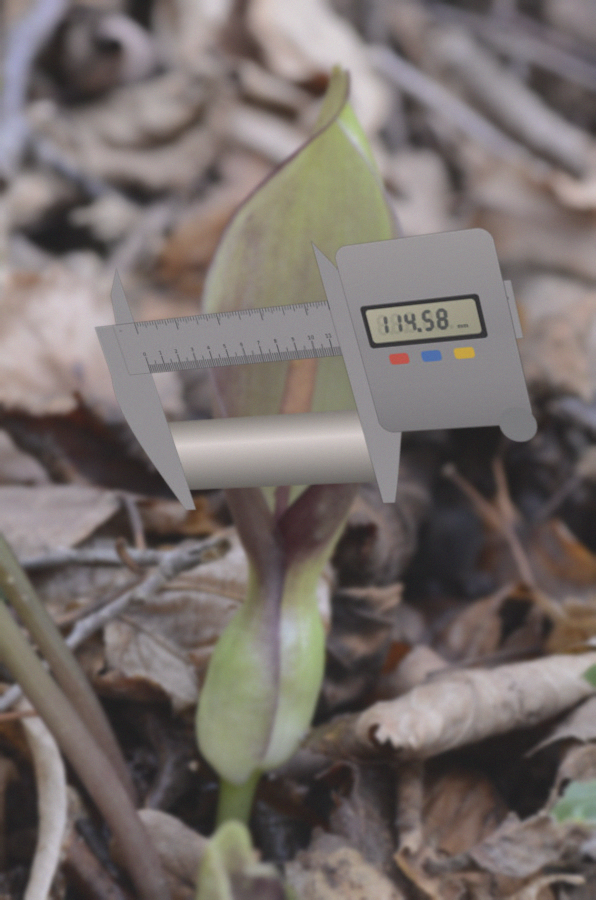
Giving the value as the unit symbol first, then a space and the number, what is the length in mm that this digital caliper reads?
mm 114.58
